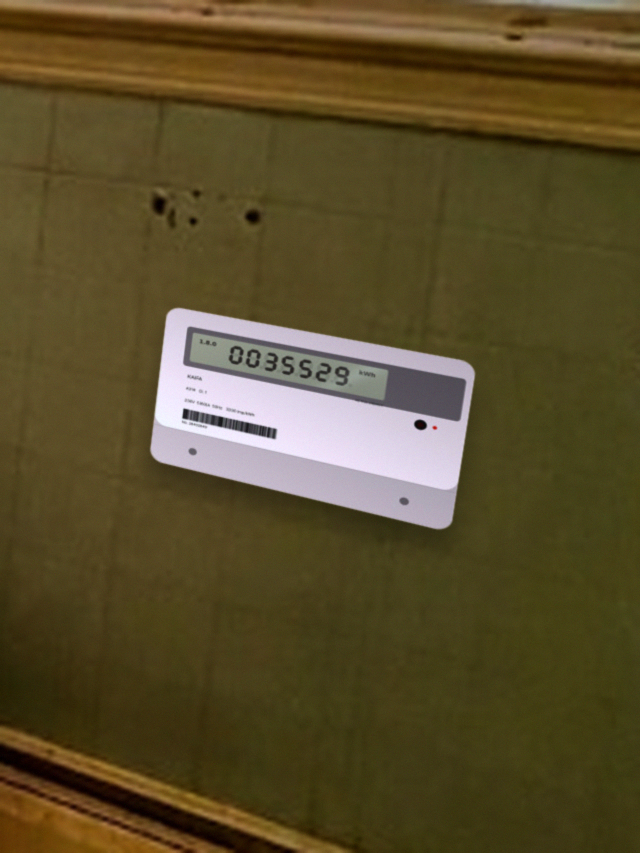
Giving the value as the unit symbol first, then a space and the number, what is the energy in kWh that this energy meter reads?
kWh 35529
